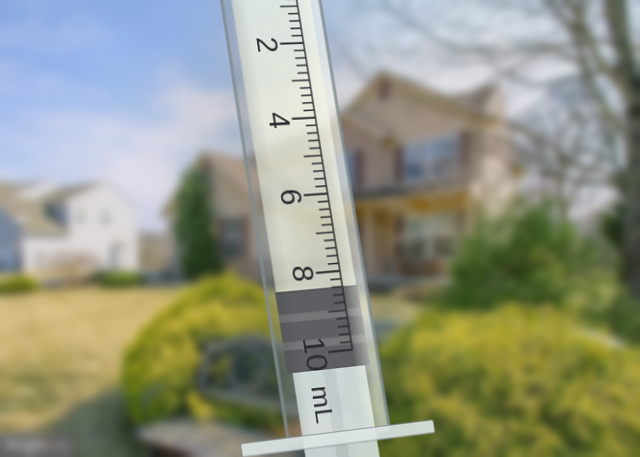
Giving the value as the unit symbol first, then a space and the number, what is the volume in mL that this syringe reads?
mL 8.4
